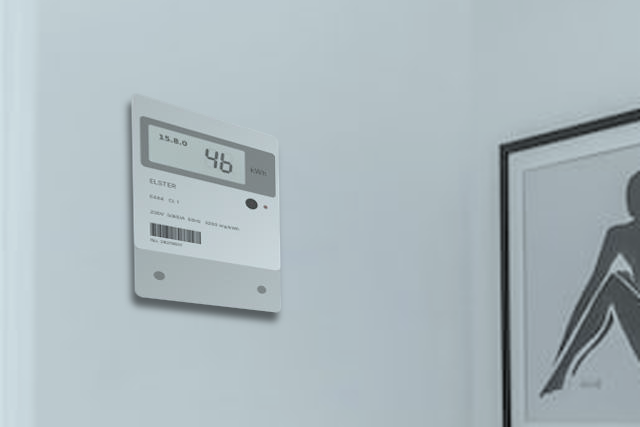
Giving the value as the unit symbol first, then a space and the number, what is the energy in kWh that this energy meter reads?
kWh 46
